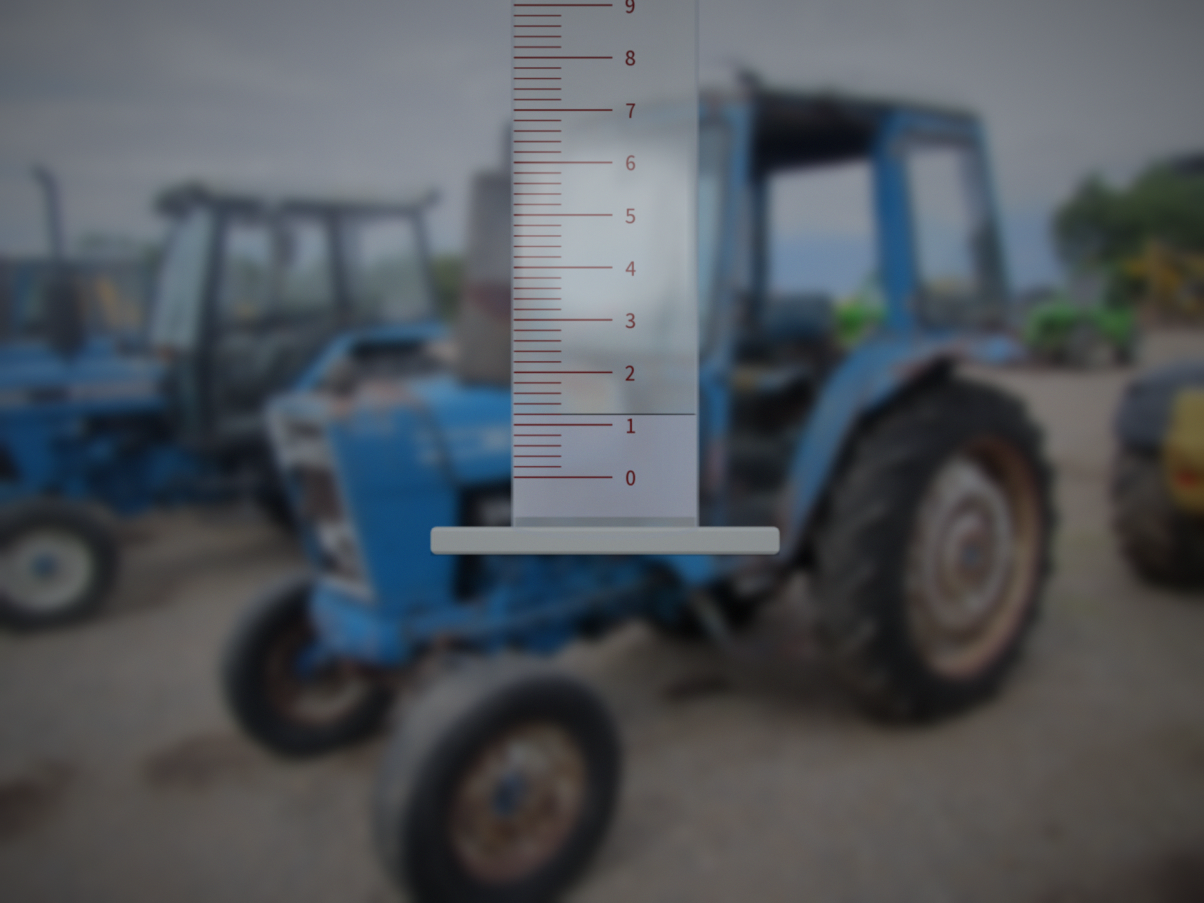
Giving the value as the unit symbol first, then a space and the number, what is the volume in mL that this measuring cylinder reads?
mL 1.2
